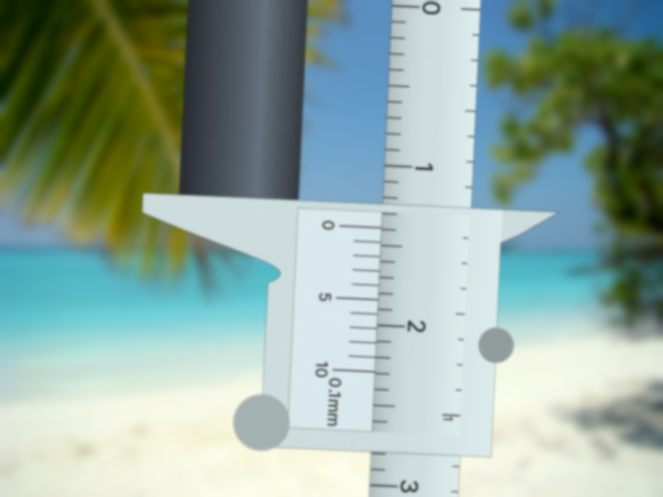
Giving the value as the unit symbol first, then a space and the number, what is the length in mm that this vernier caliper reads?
mm 13.9
